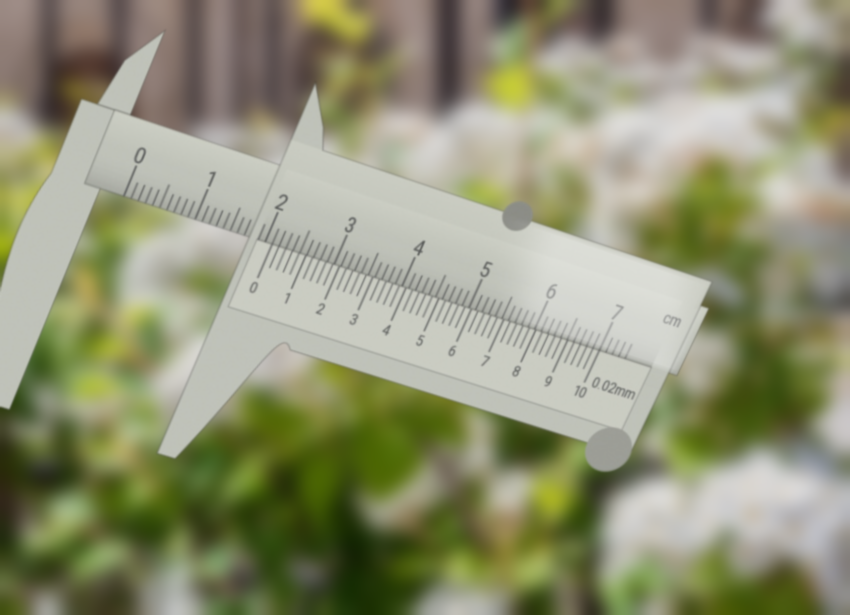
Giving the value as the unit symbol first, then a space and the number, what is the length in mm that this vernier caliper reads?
mm 21.0
